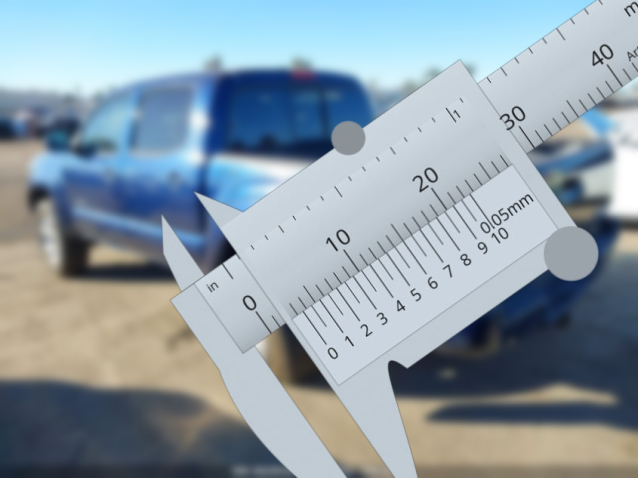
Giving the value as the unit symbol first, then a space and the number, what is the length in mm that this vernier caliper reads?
mm 3.6
